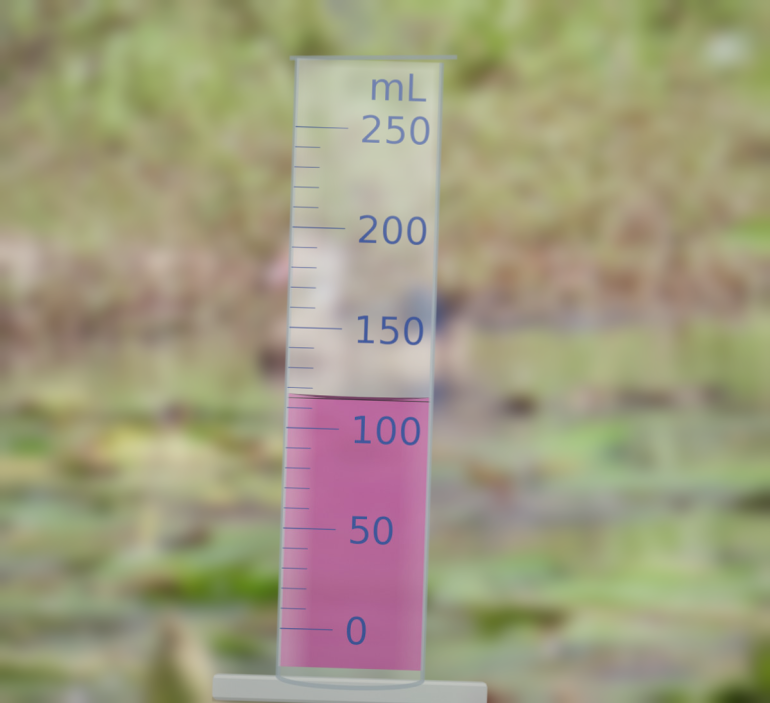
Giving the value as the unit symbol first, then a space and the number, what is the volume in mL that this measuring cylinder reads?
mL 115
